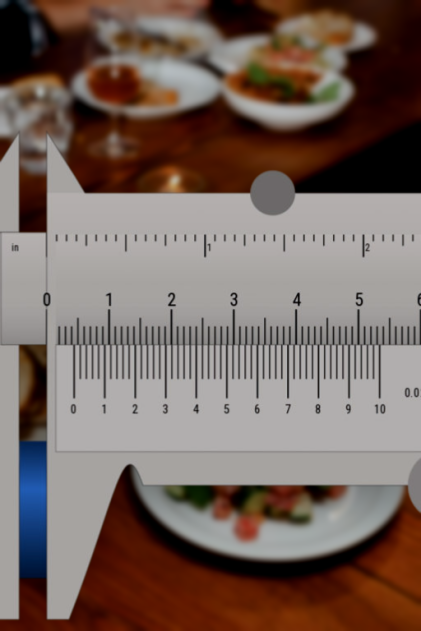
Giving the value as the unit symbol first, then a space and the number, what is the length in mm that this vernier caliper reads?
mm 4.4
